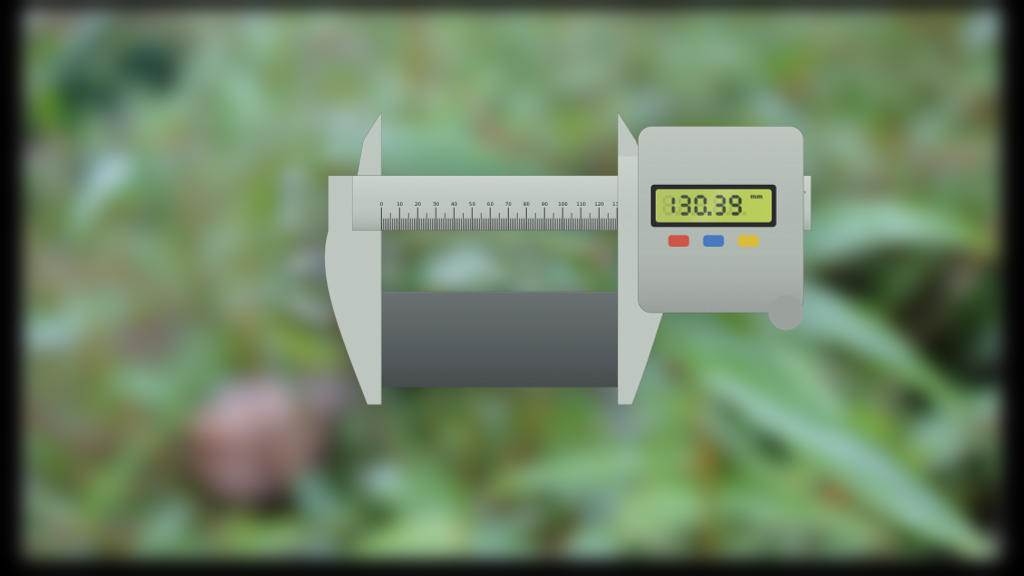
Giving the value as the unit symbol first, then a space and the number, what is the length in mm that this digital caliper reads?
mm 130.39
